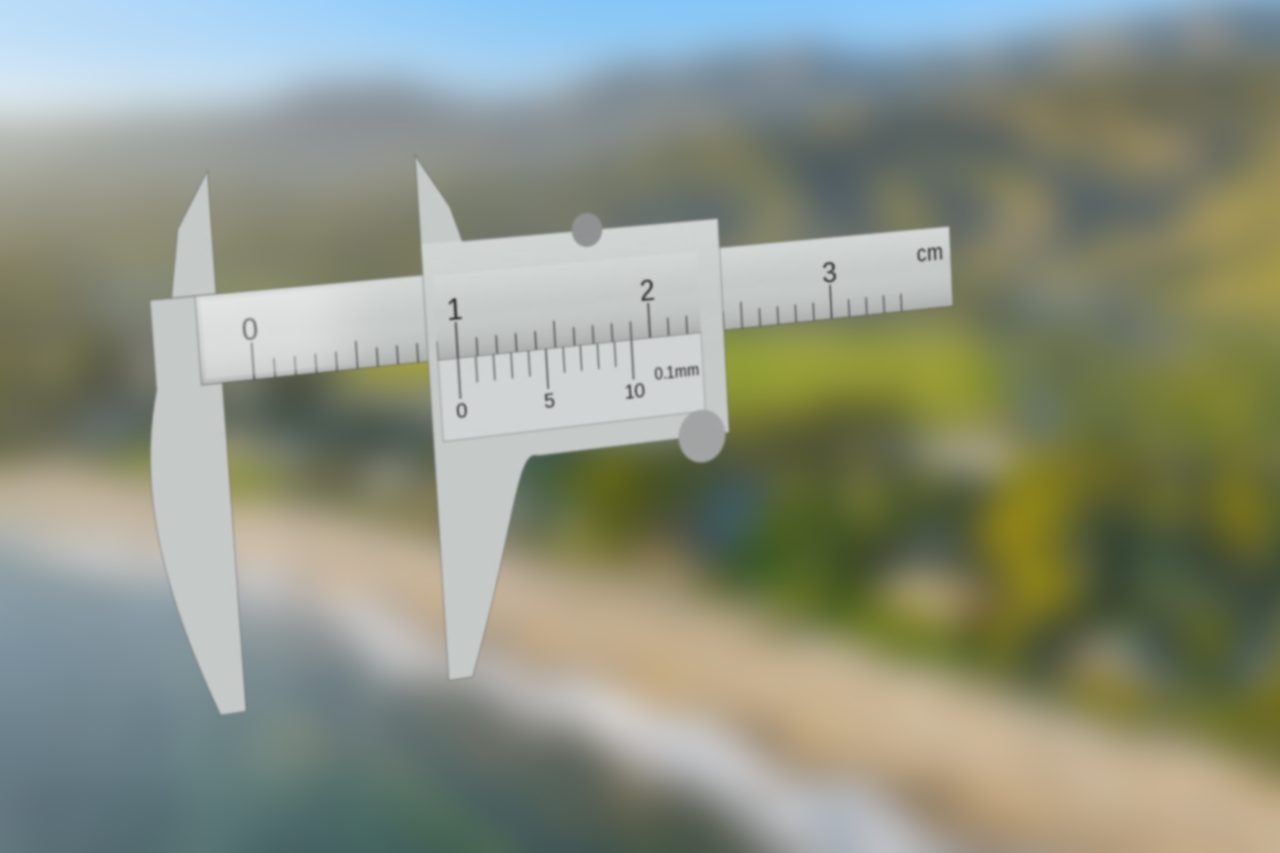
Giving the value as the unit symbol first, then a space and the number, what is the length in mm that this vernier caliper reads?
mm 10.0
